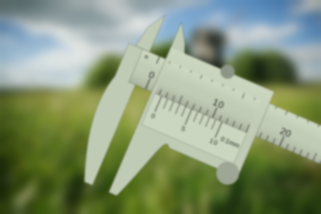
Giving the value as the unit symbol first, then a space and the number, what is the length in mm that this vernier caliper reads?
mm 2.4
